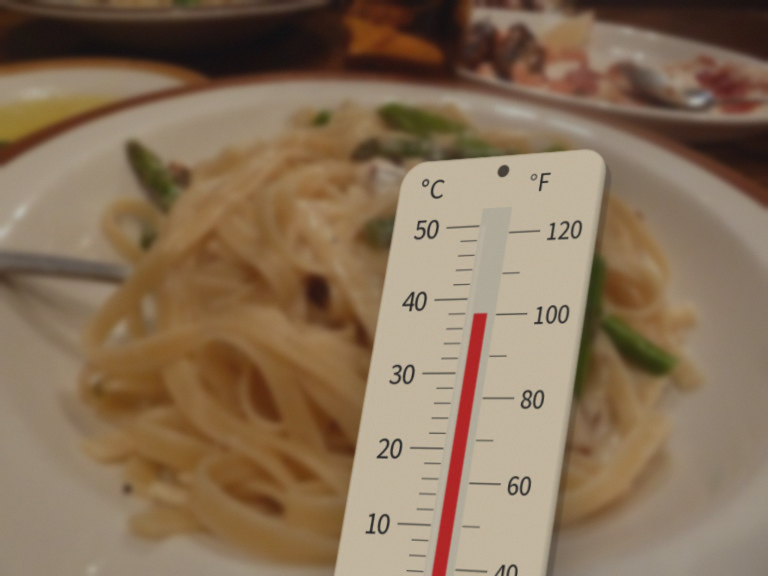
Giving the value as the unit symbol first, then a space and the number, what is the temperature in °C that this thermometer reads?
°C 38
